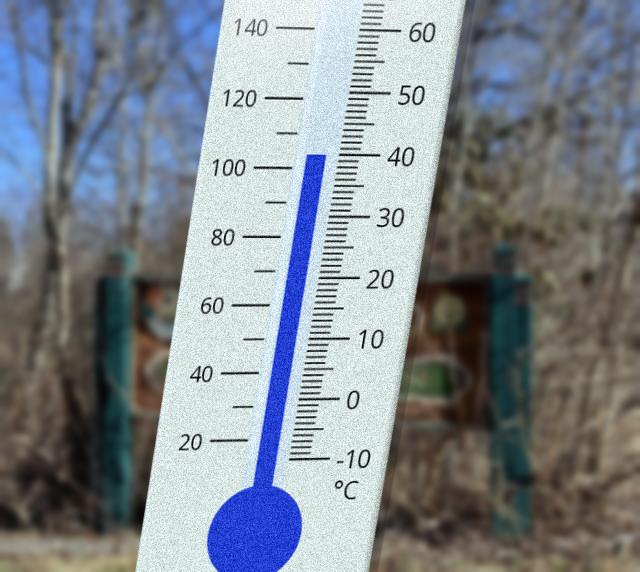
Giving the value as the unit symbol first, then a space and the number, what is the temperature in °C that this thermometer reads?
°C 40
